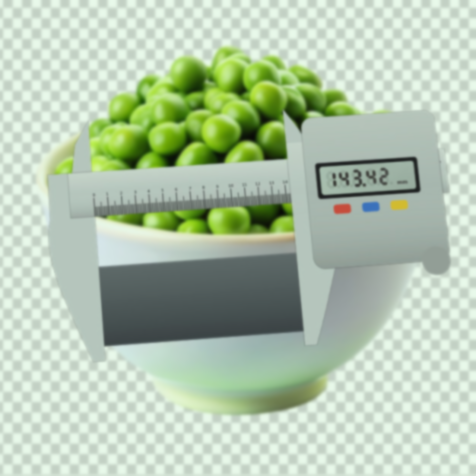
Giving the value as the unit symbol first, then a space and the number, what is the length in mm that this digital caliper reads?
mm 143.42
